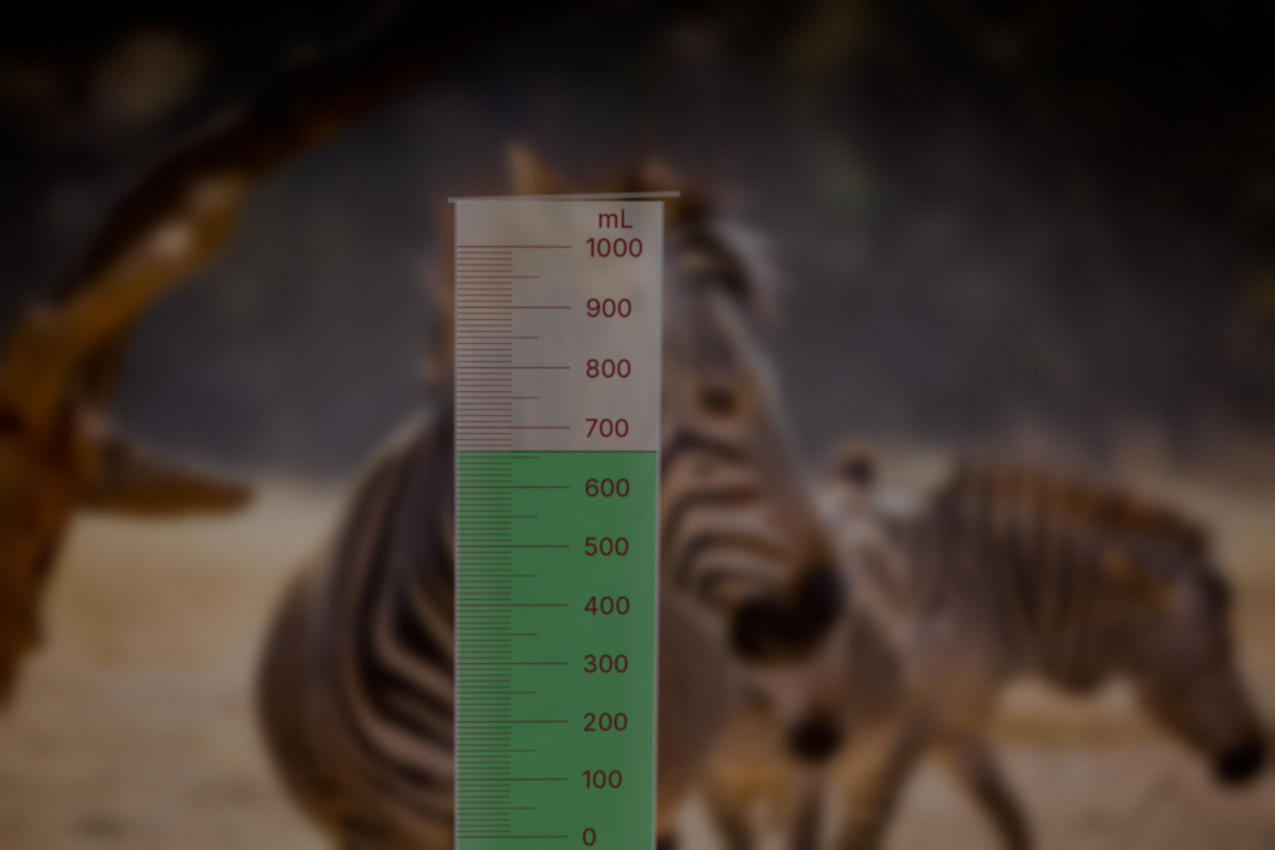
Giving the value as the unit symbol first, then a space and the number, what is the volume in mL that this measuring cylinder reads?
mL 660
